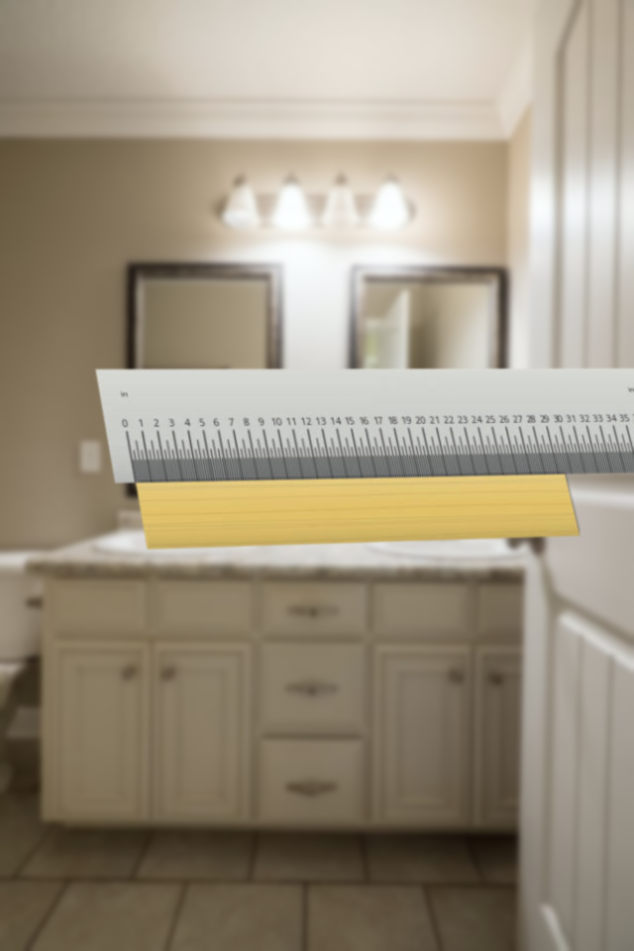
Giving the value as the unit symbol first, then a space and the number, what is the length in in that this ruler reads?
in 29.5
